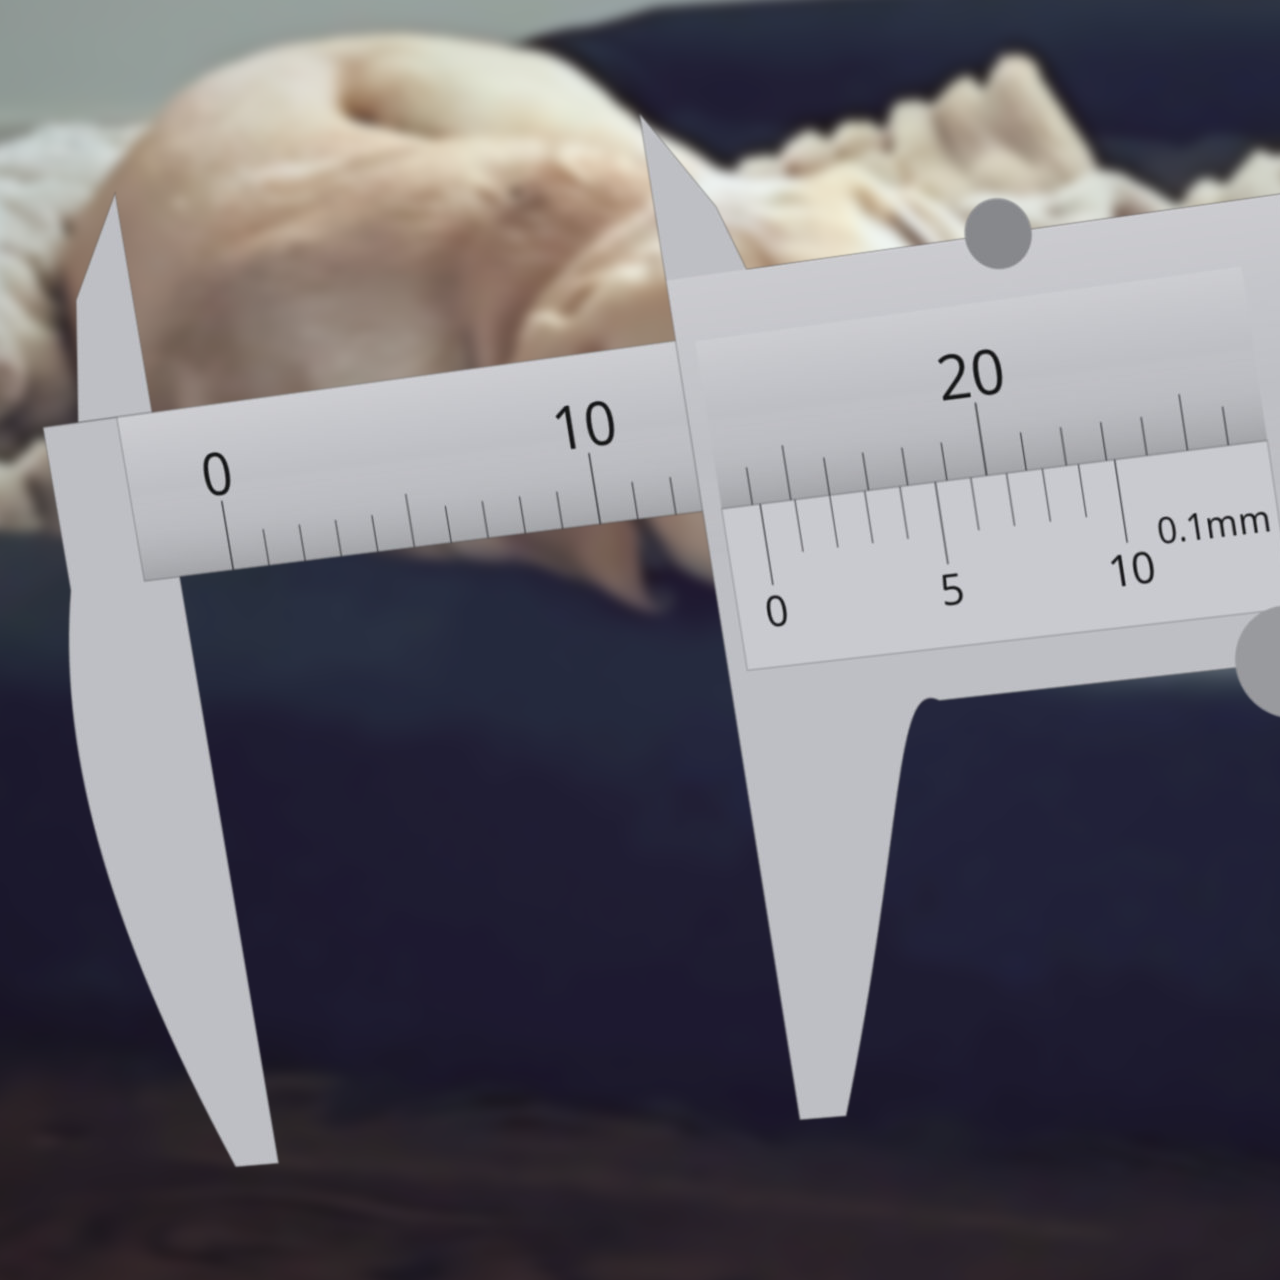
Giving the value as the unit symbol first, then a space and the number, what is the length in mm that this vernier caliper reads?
mm 14.2
